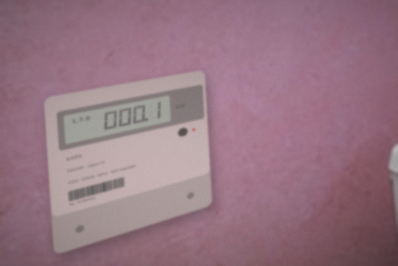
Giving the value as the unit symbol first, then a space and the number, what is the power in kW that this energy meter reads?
kW 0.1
